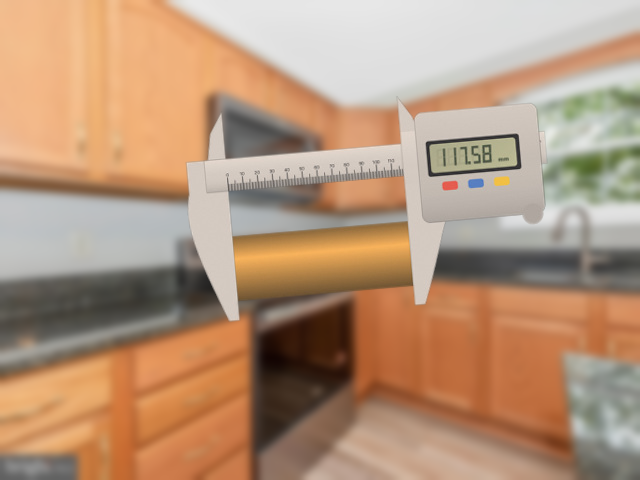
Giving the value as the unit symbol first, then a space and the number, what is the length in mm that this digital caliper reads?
mm 117.58
